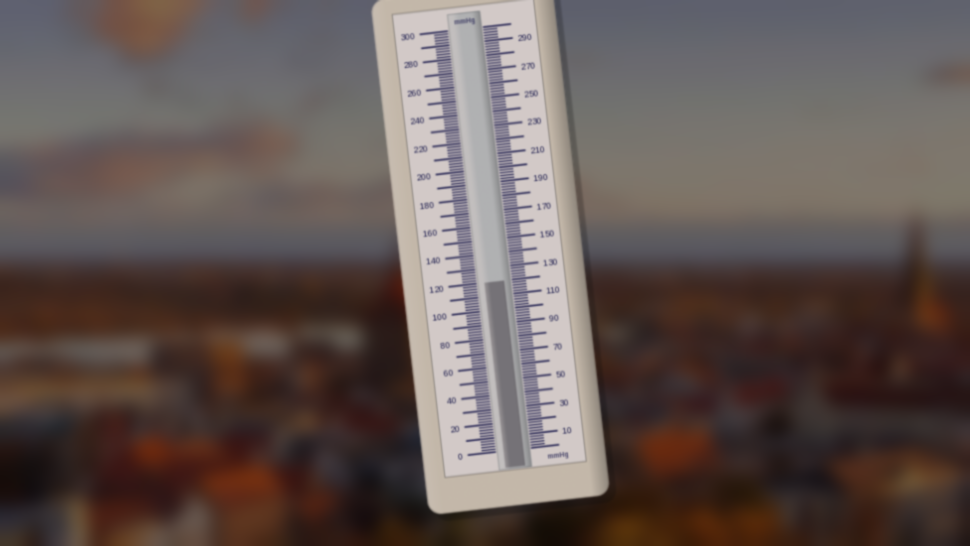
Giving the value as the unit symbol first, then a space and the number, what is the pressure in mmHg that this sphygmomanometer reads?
mmHg 120
